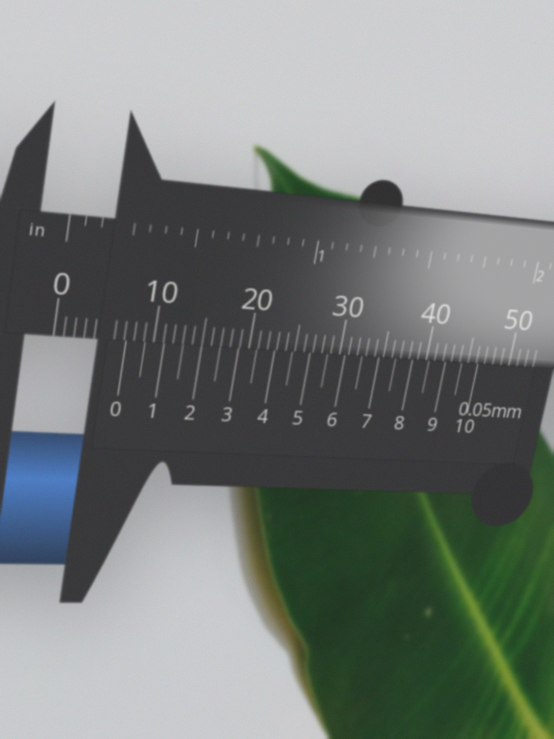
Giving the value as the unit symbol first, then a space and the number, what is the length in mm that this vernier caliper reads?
mm 7.2
